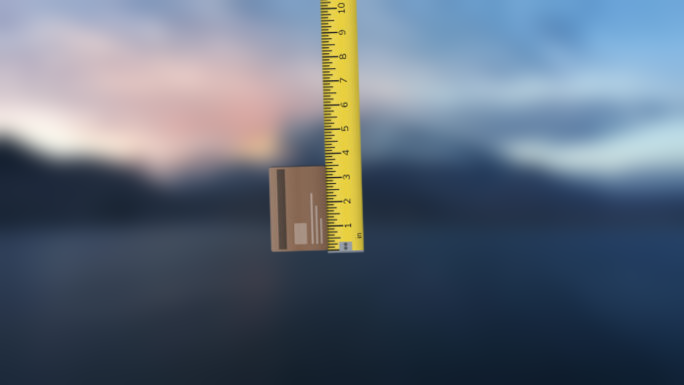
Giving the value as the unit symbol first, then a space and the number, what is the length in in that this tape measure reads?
in 3.5
